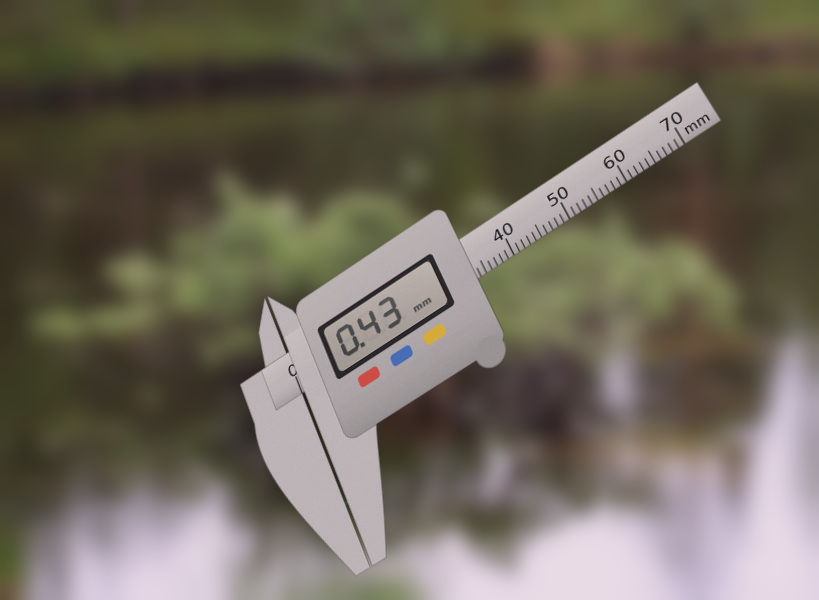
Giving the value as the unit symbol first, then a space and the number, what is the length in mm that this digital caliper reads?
mm 0.43
